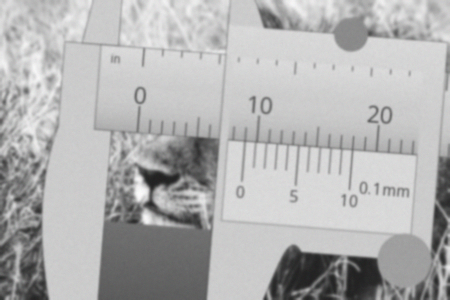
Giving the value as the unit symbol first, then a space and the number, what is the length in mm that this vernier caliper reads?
mm 9.0
